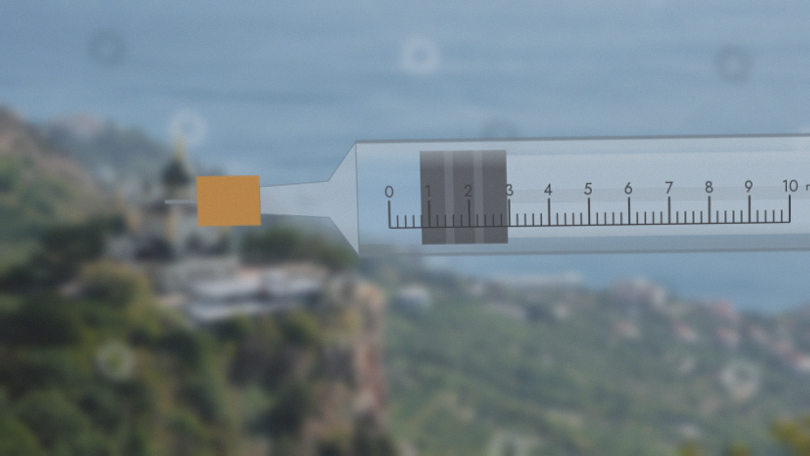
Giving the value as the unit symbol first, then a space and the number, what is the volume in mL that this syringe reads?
mL 0.8
